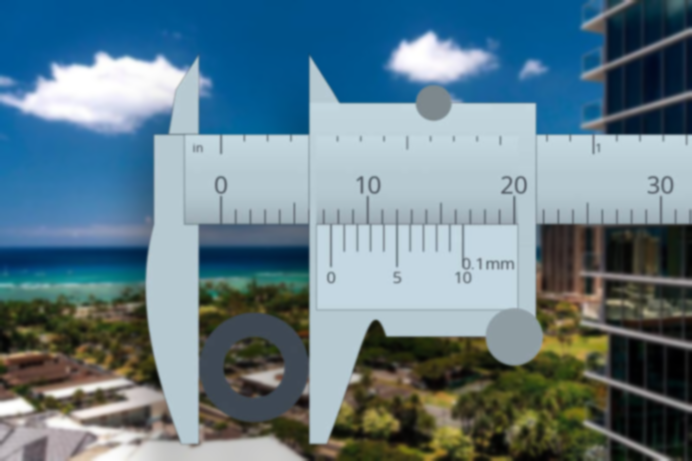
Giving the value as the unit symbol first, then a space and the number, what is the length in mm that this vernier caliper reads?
mm 7.5
